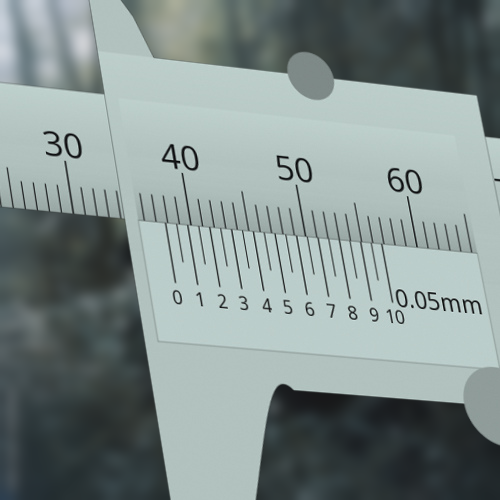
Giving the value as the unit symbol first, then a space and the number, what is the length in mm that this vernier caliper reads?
mm 37.8
